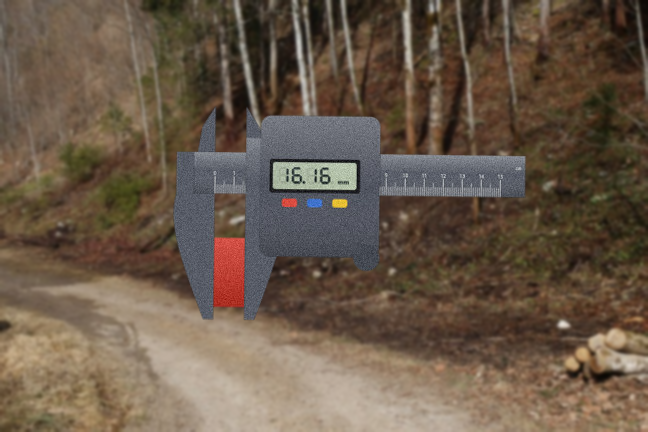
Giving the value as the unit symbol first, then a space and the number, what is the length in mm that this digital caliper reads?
mm 16.16
